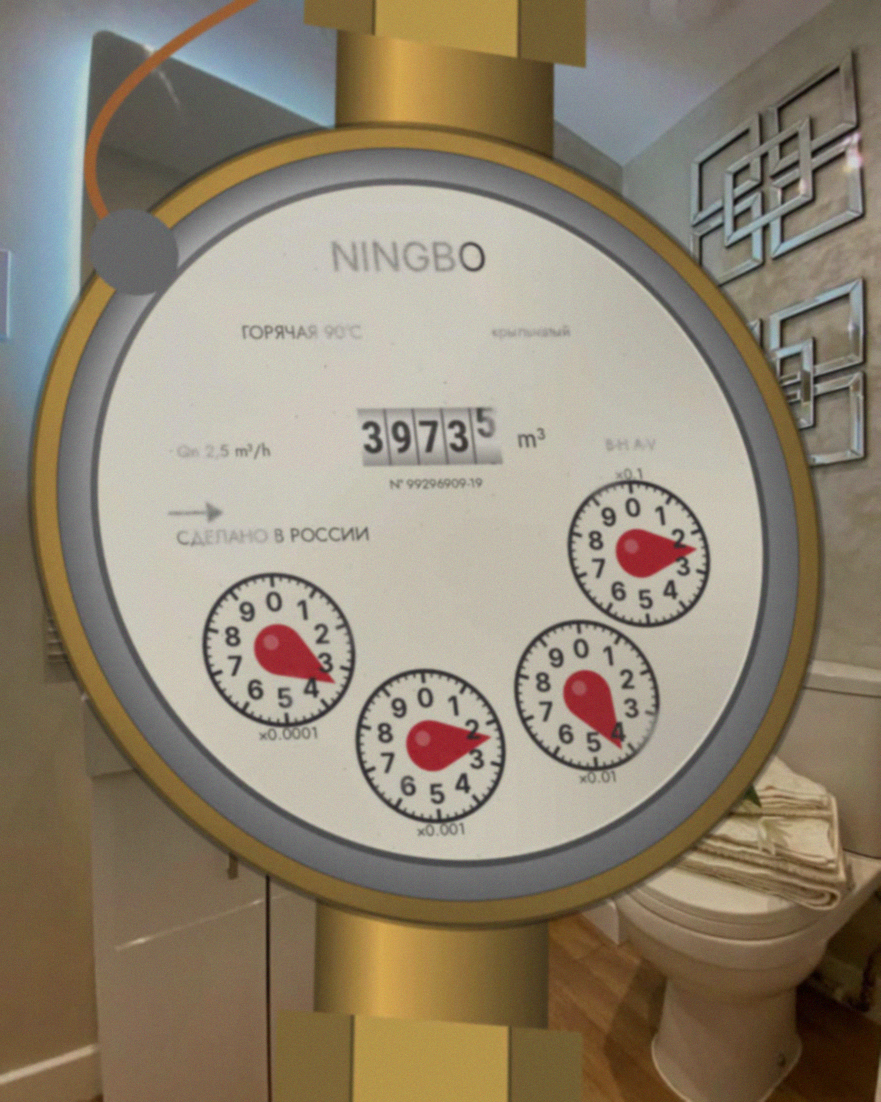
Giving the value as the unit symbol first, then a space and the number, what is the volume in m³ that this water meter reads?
m³ 39735.2423
